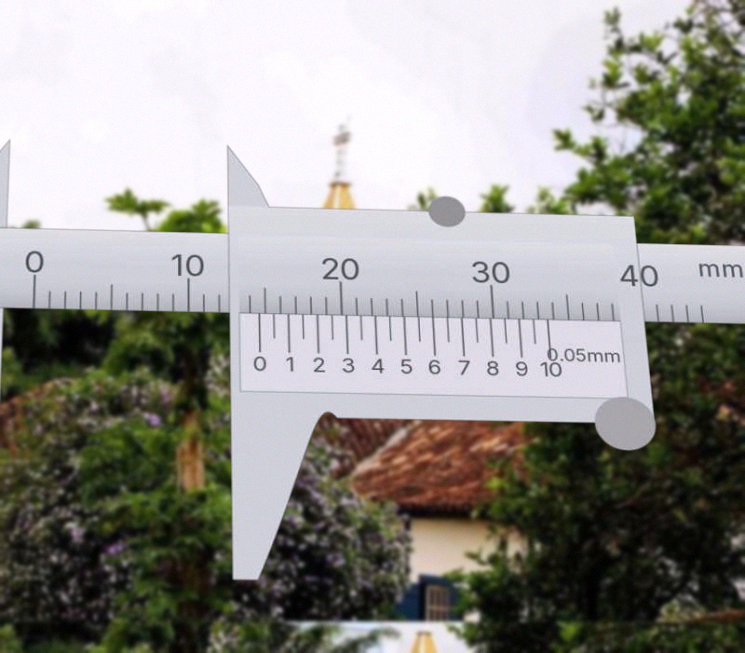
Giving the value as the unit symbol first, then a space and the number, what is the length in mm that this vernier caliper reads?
mm 14.6
